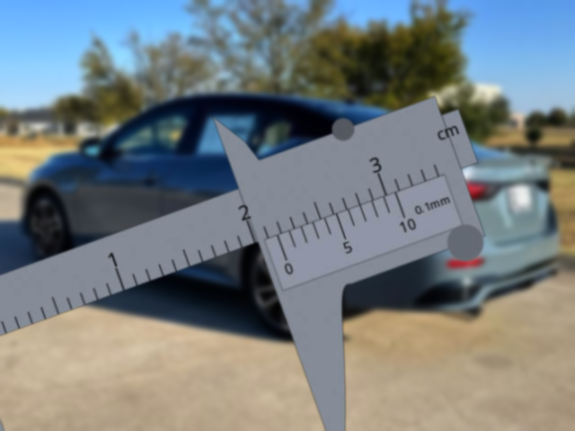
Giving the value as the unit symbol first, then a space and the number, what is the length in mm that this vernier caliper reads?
mm 21.7
